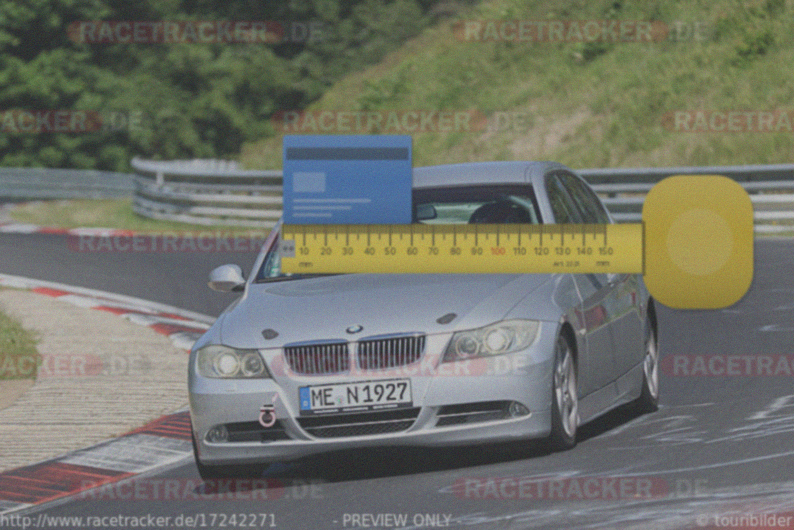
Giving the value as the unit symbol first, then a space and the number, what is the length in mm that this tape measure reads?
mm 60
